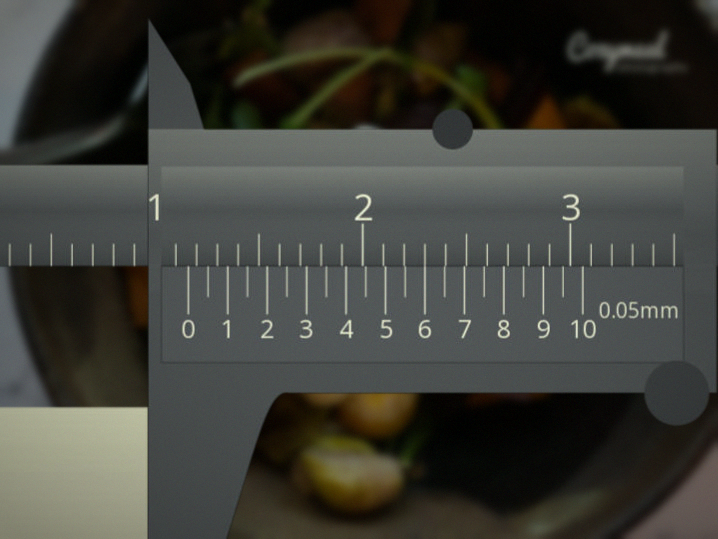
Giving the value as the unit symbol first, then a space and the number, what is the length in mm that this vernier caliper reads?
mm 11.6
